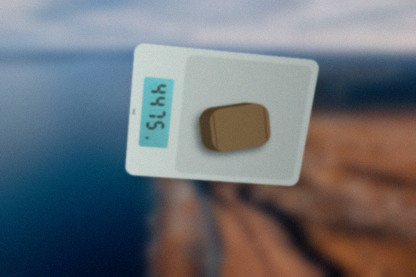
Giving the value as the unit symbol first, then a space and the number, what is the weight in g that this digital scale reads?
g 4475
